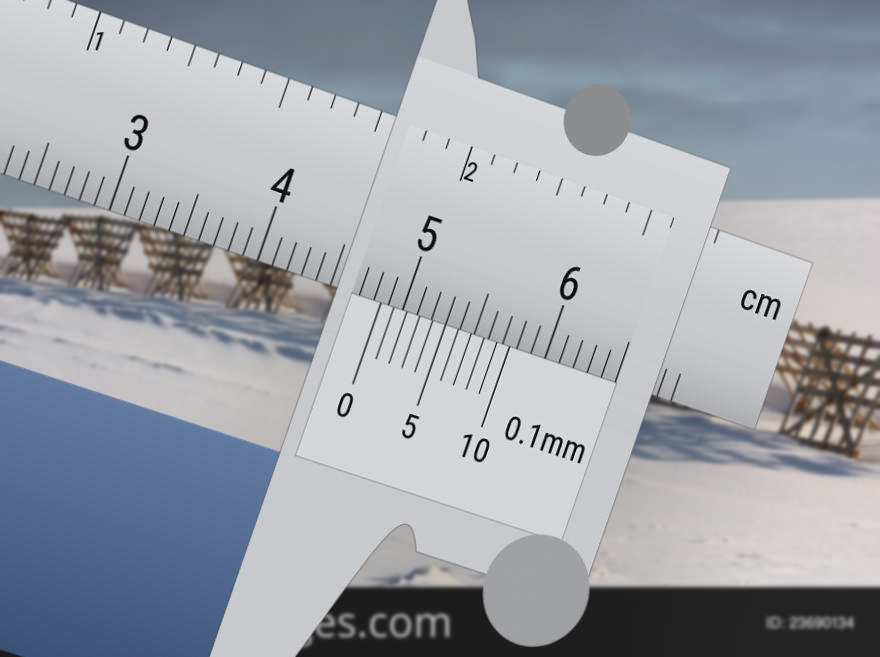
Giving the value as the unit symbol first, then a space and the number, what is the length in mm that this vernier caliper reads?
mm 48.5
